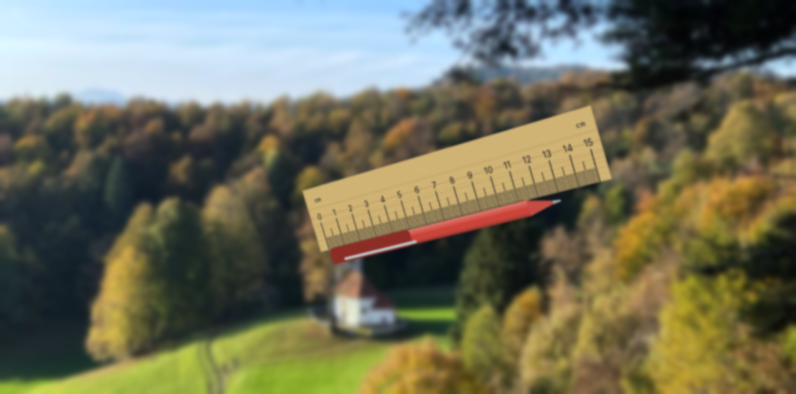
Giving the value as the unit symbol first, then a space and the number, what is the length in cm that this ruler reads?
cm 13
